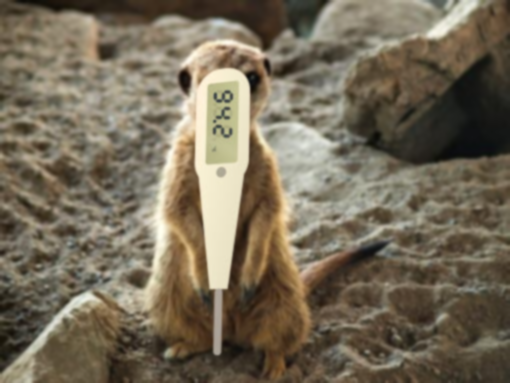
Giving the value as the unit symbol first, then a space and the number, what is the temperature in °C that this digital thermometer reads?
°C 94.2
